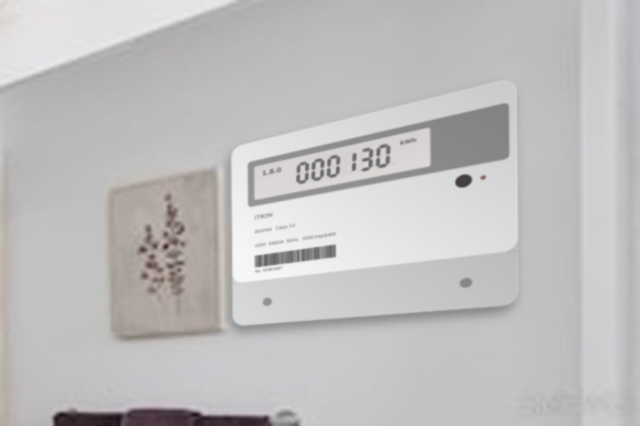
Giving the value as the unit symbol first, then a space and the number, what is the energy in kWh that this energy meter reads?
kWh 130
